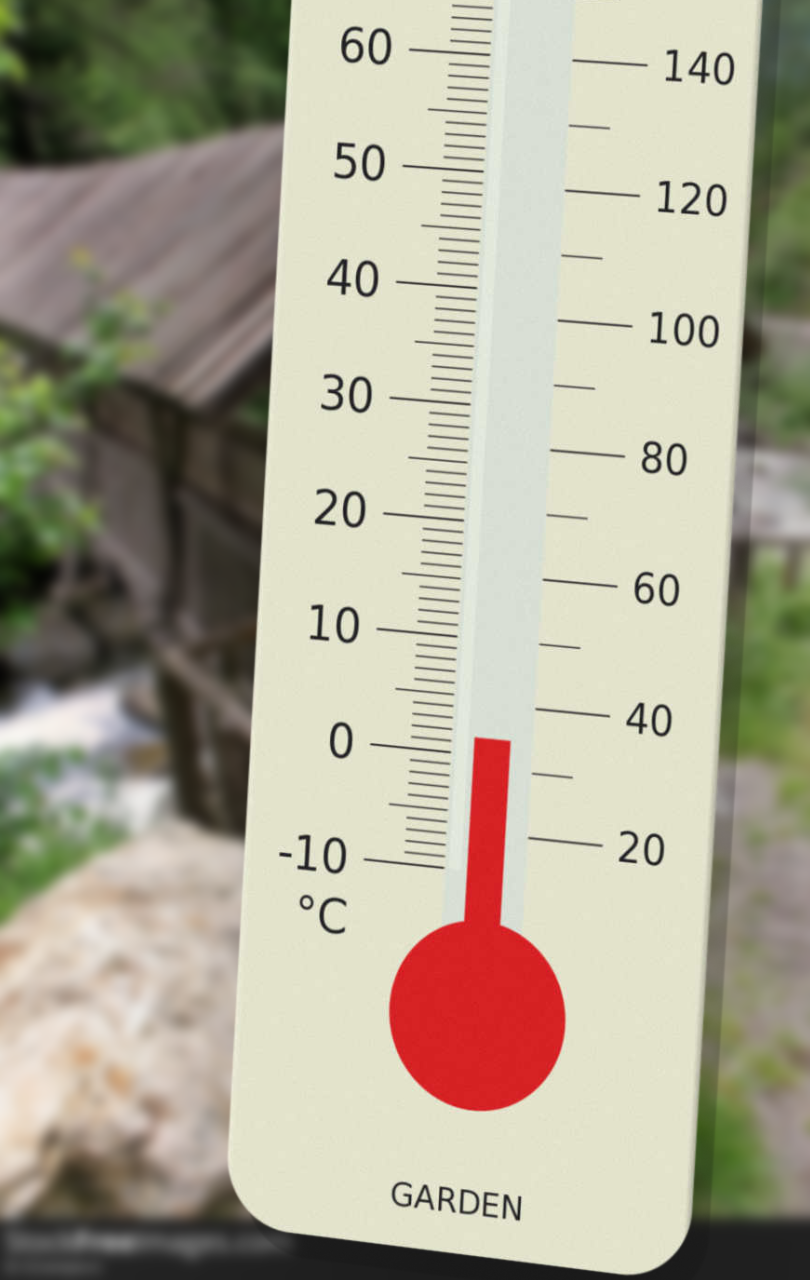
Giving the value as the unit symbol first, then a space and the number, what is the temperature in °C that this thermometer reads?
°C 1.5
